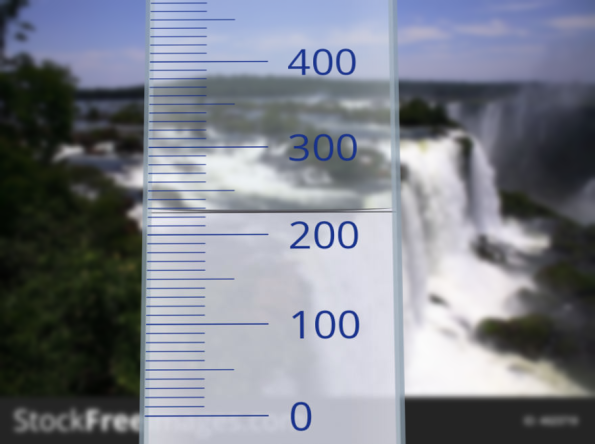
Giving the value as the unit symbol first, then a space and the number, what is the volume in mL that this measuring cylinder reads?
mL 225
